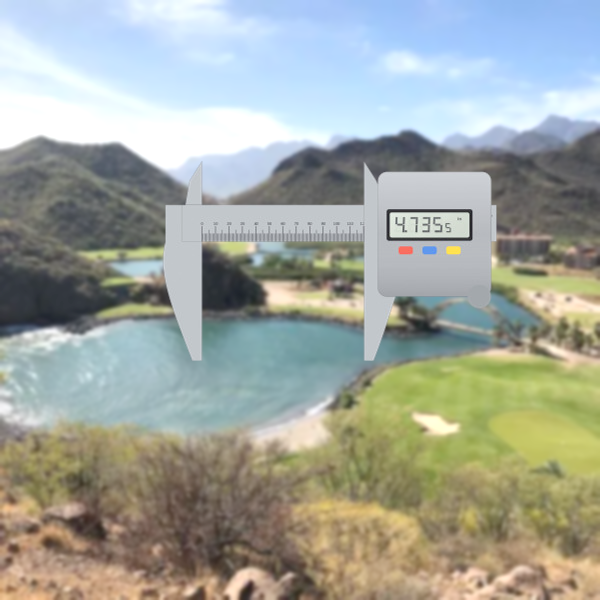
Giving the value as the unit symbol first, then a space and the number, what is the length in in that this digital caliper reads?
in 4.7355
